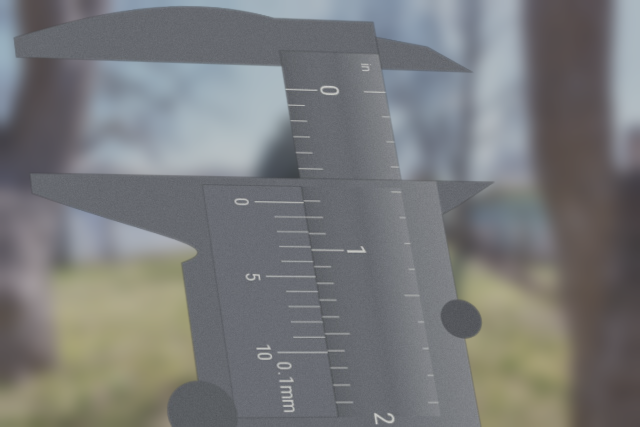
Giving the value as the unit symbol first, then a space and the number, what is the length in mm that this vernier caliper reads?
mm 7.1
